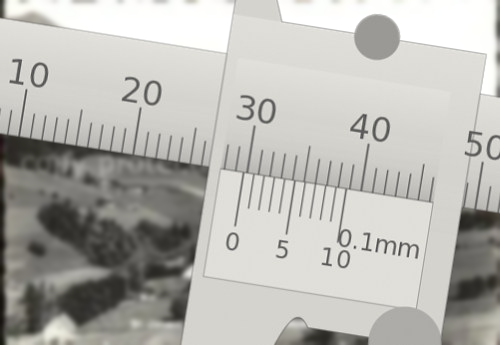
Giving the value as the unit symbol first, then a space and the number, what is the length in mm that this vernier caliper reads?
mm 29.7
